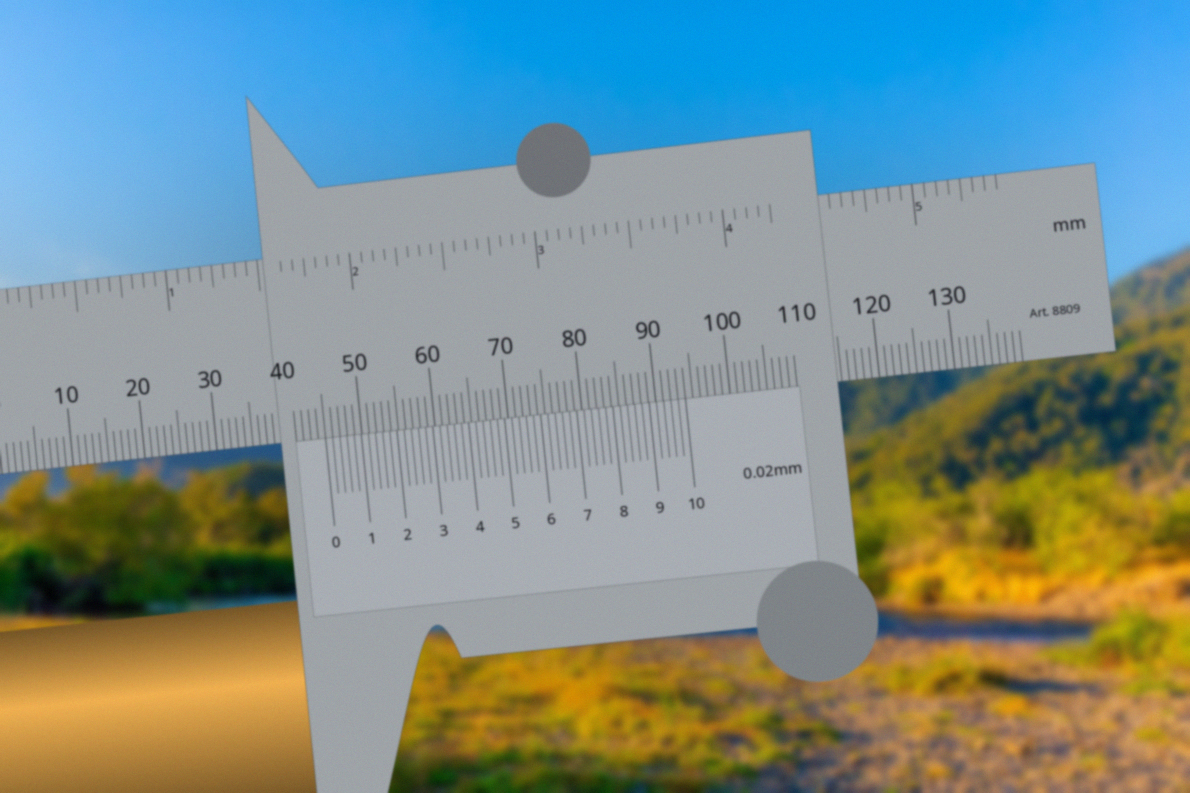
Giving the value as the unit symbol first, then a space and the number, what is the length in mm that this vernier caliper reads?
mm 45.0
